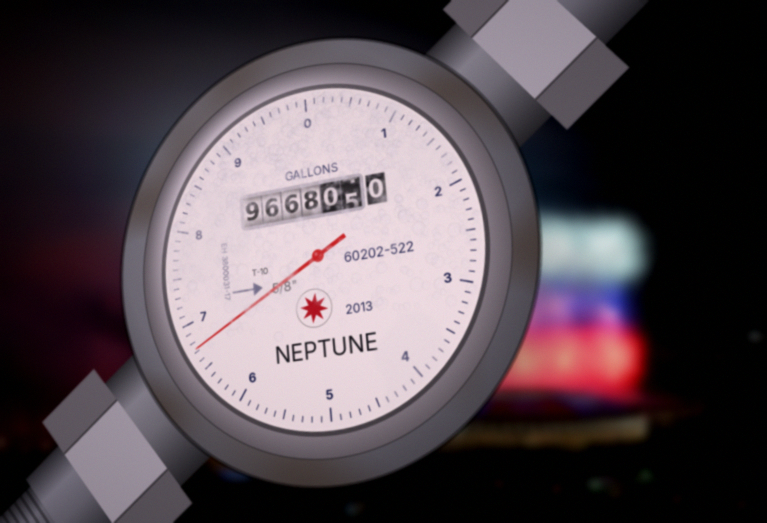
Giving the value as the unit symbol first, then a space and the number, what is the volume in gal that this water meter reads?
gal 9668046.7
